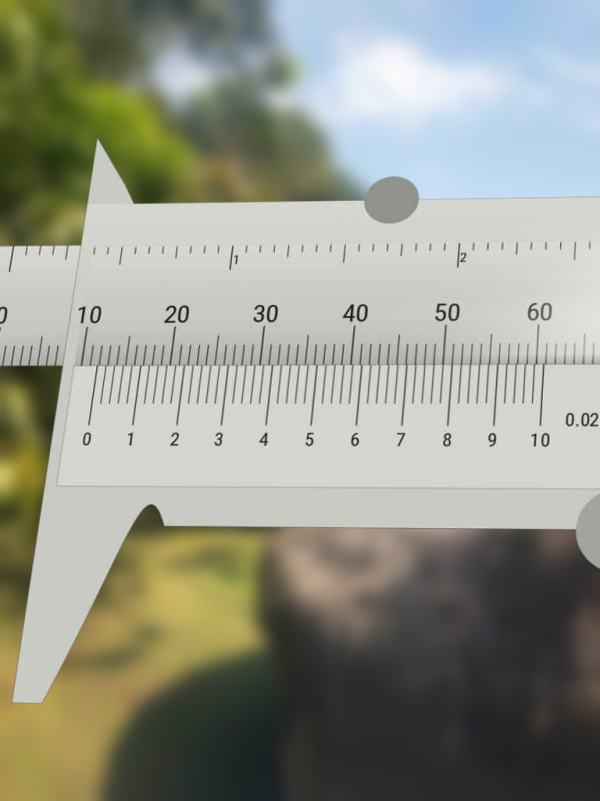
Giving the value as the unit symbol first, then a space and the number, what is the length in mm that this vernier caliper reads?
mm 11.8
